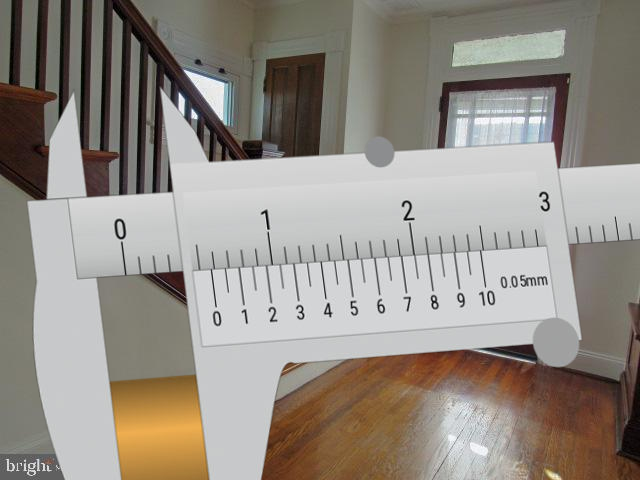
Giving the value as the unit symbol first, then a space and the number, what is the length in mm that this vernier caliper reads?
mm 5.8
